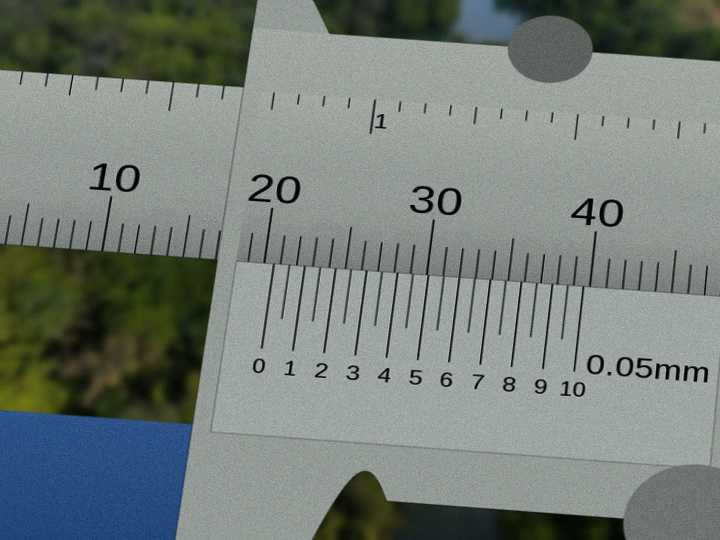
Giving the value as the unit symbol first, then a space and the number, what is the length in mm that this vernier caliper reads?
mm 20.6
